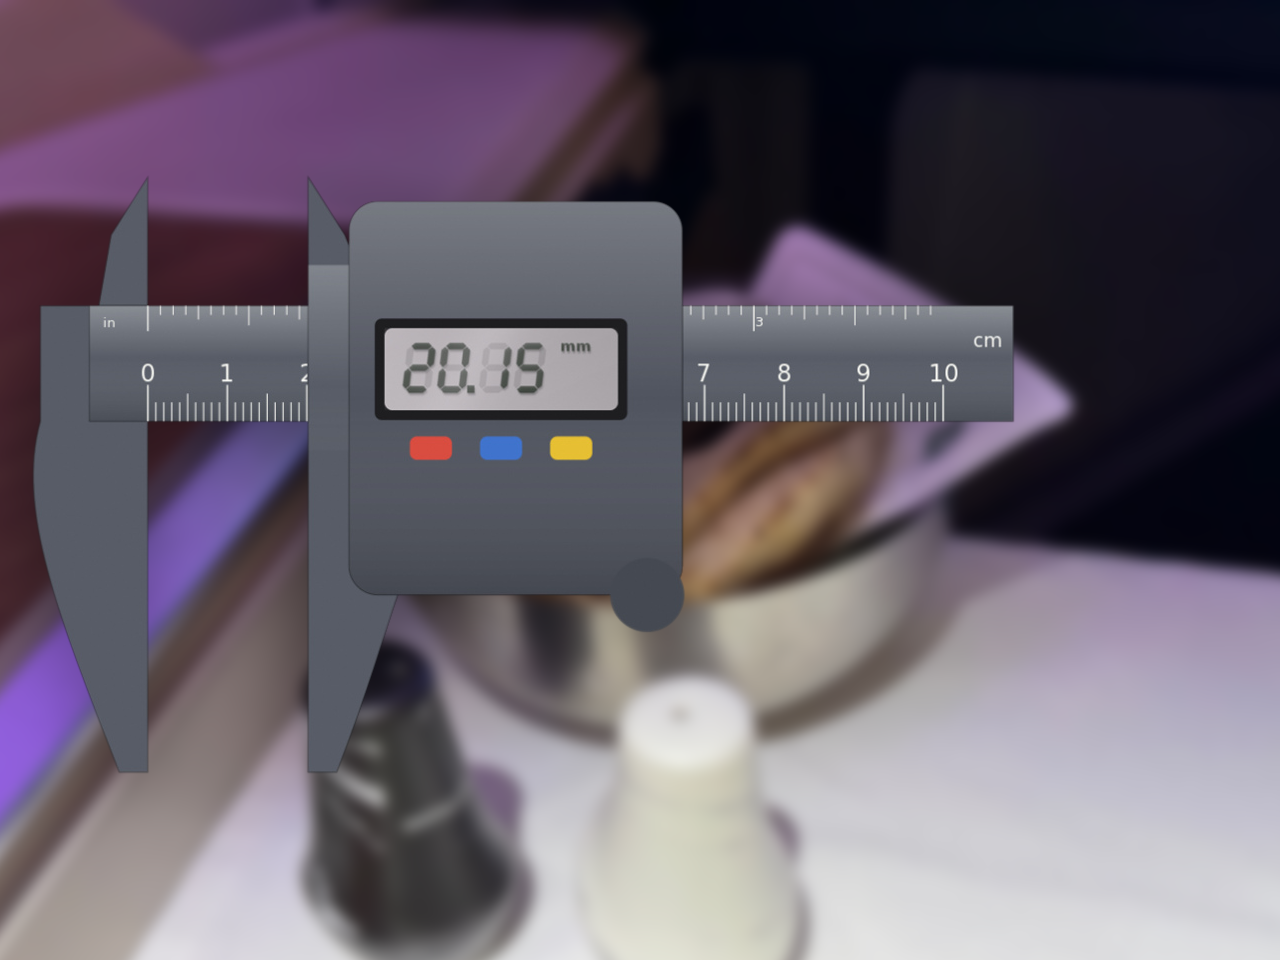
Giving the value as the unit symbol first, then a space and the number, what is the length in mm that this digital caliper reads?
mm 20.15
